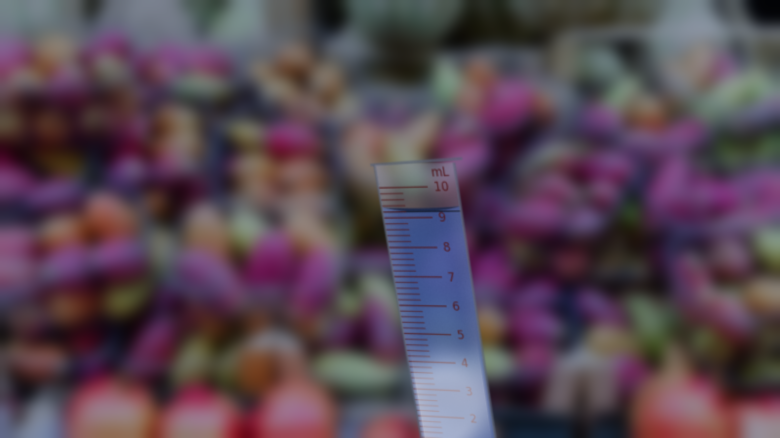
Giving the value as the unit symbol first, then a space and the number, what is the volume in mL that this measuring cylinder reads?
mL 9.2
